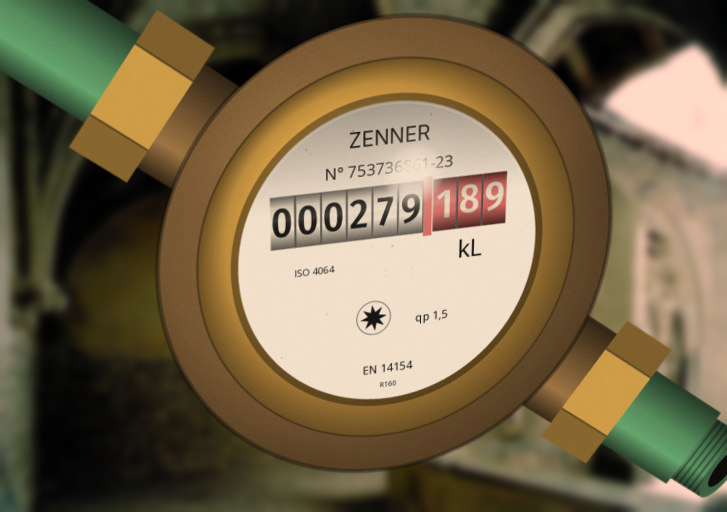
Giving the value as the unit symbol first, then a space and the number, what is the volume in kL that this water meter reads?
kL 279.189
